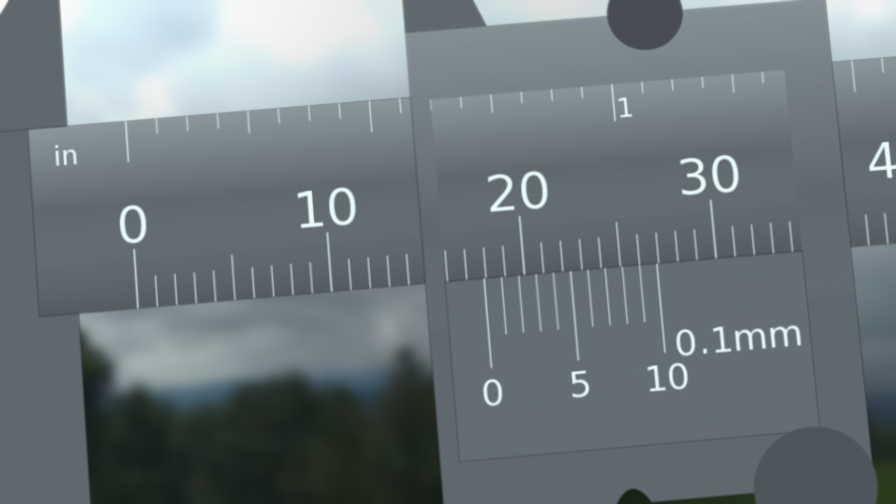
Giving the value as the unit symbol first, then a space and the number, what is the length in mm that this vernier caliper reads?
mm 17.9
